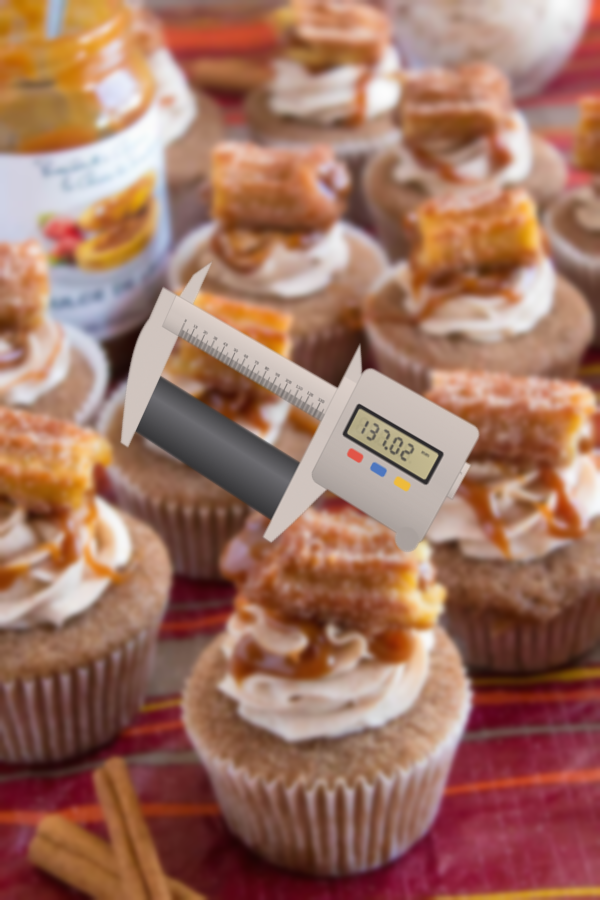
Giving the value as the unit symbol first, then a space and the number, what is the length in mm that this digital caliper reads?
mm 137.02
